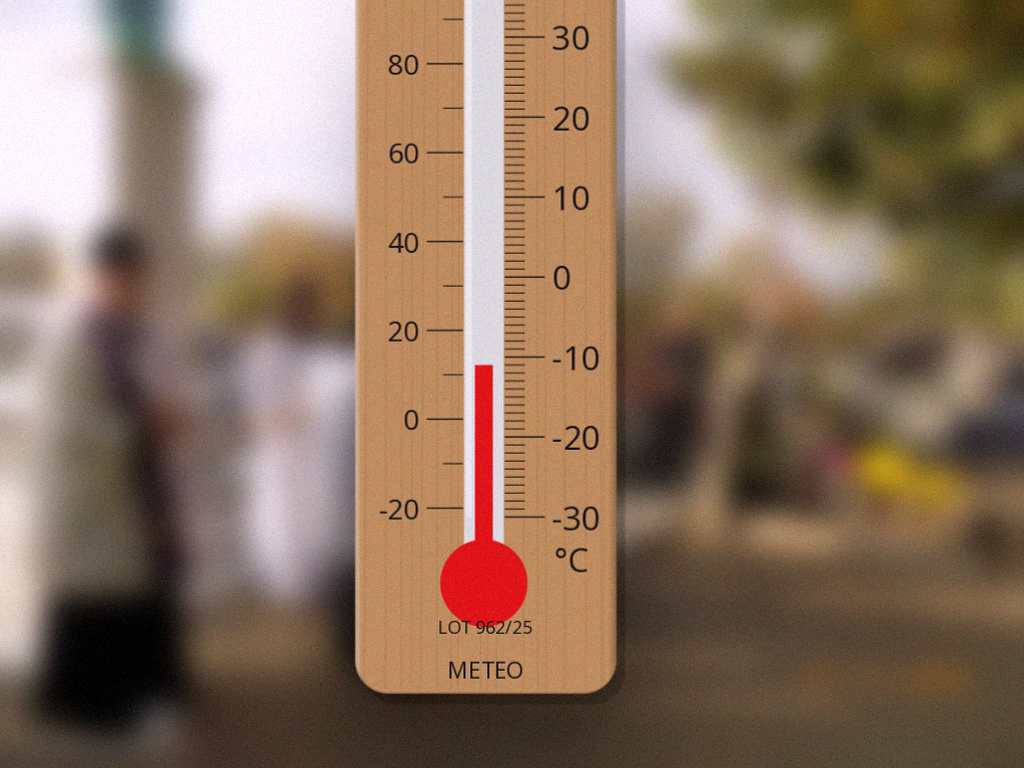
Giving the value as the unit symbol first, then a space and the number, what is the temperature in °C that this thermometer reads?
°C -11
